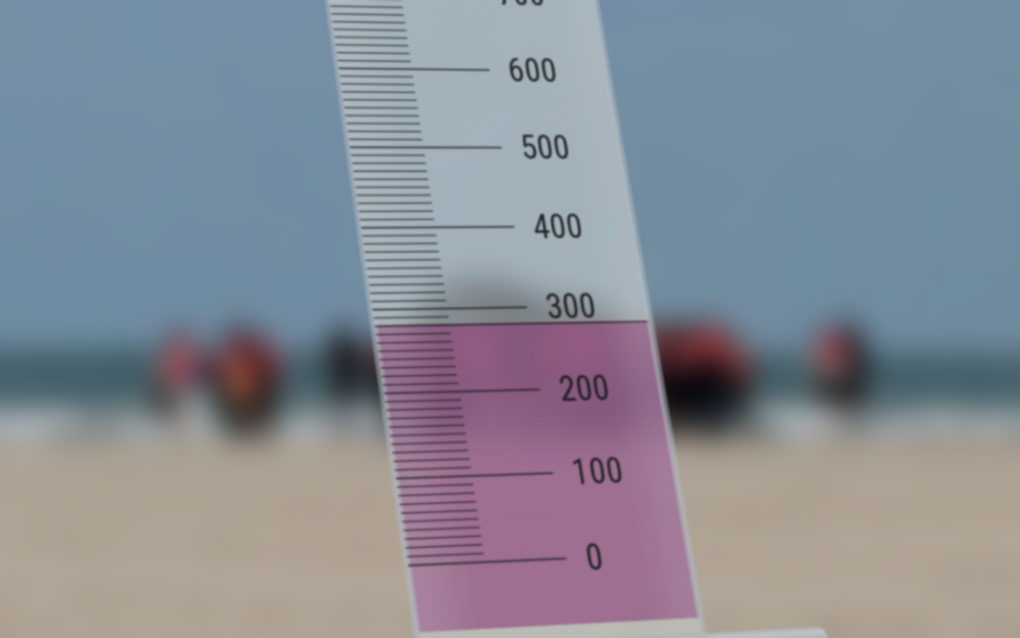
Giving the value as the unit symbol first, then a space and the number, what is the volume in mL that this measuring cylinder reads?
mL 280
